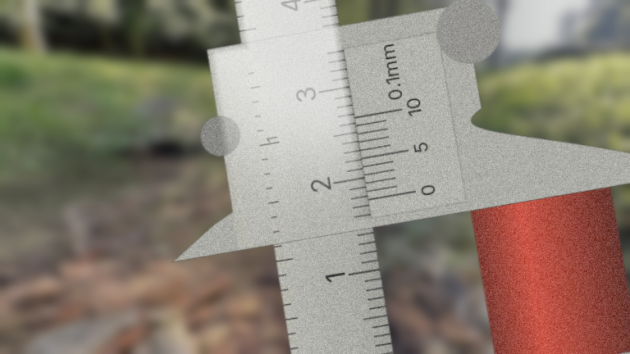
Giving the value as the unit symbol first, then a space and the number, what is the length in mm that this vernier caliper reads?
mm 17.6
